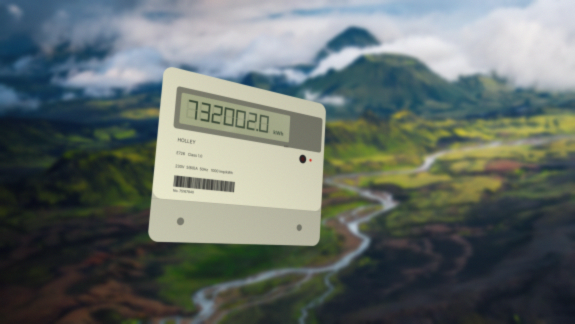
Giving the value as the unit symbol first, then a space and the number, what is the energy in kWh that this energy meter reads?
kWh 732002.0
